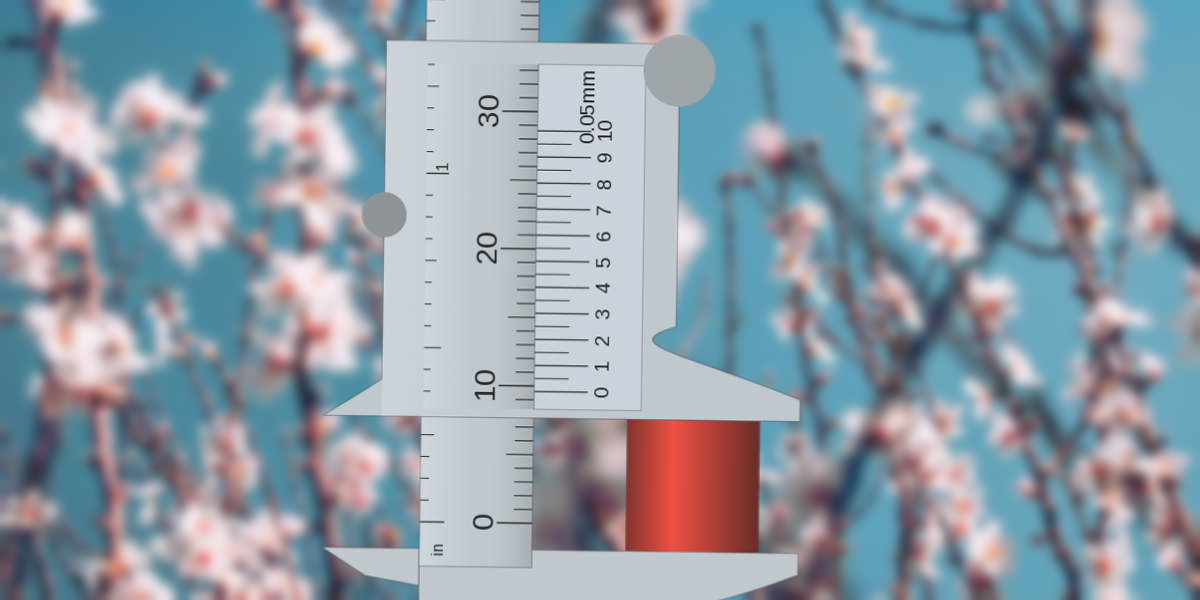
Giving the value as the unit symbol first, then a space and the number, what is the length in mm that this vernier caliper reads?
mm 9.6
